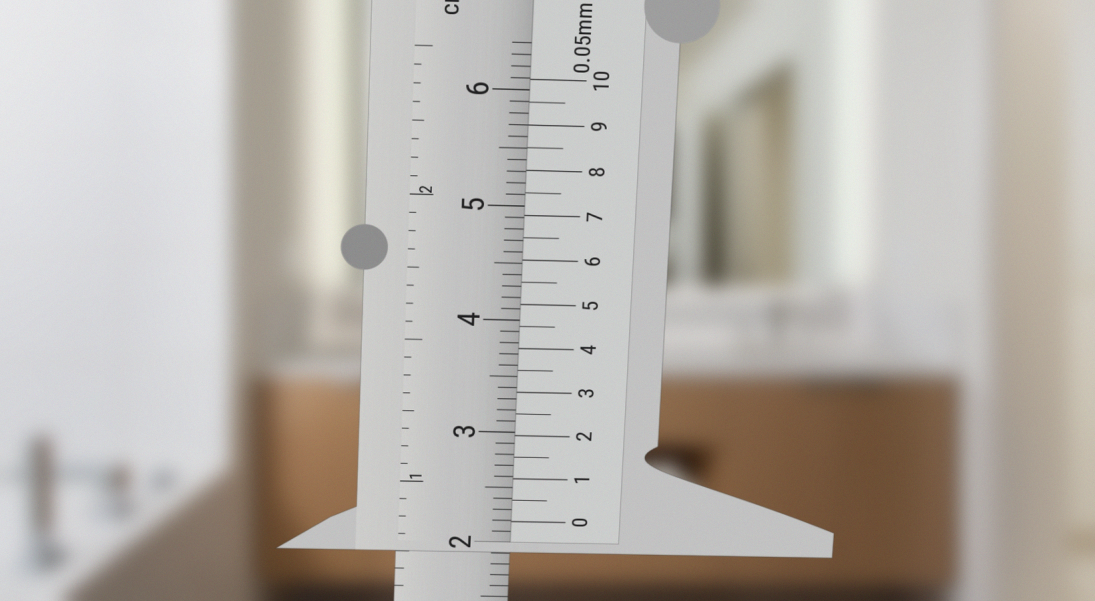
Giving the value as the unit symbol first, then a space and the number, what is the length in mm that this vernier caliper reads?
mm 21.9
